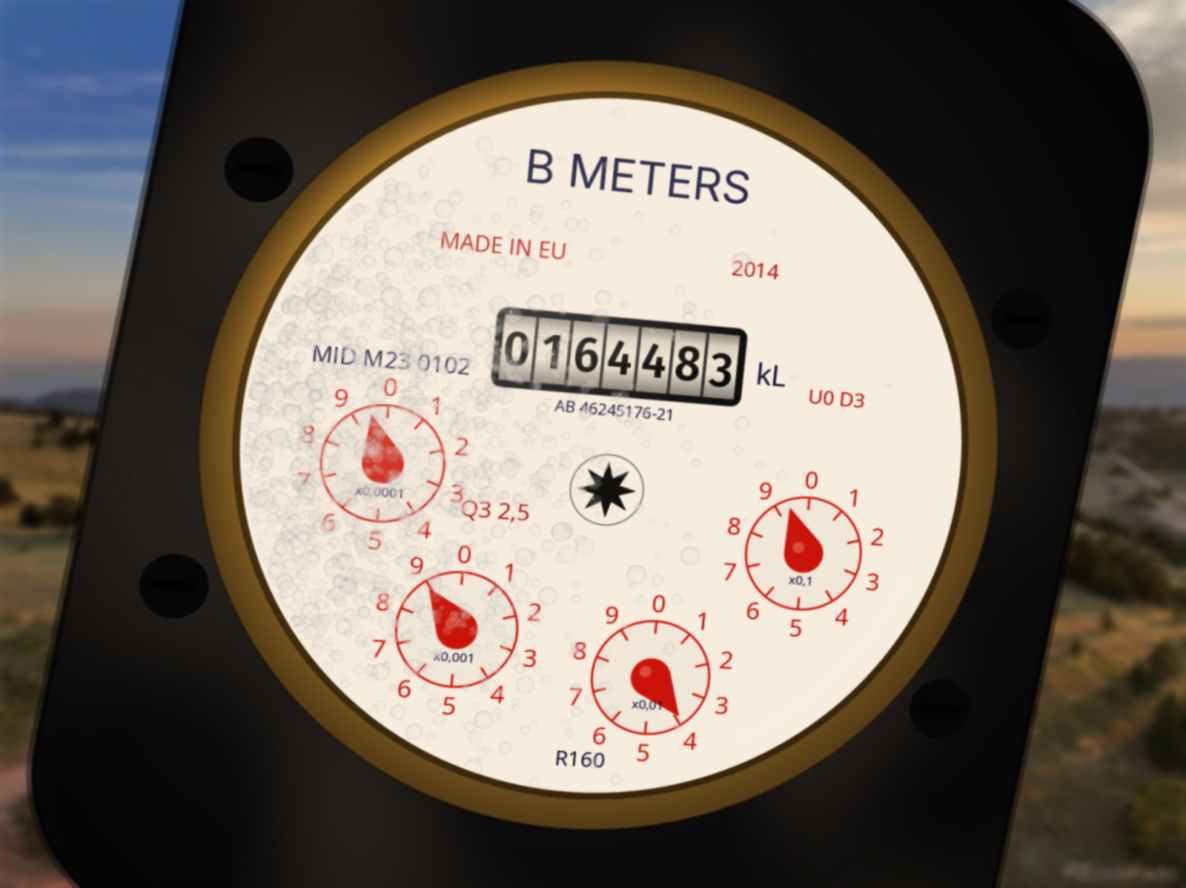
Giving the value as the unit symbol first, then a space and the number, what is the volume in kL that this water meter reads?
kL 164482.9389
